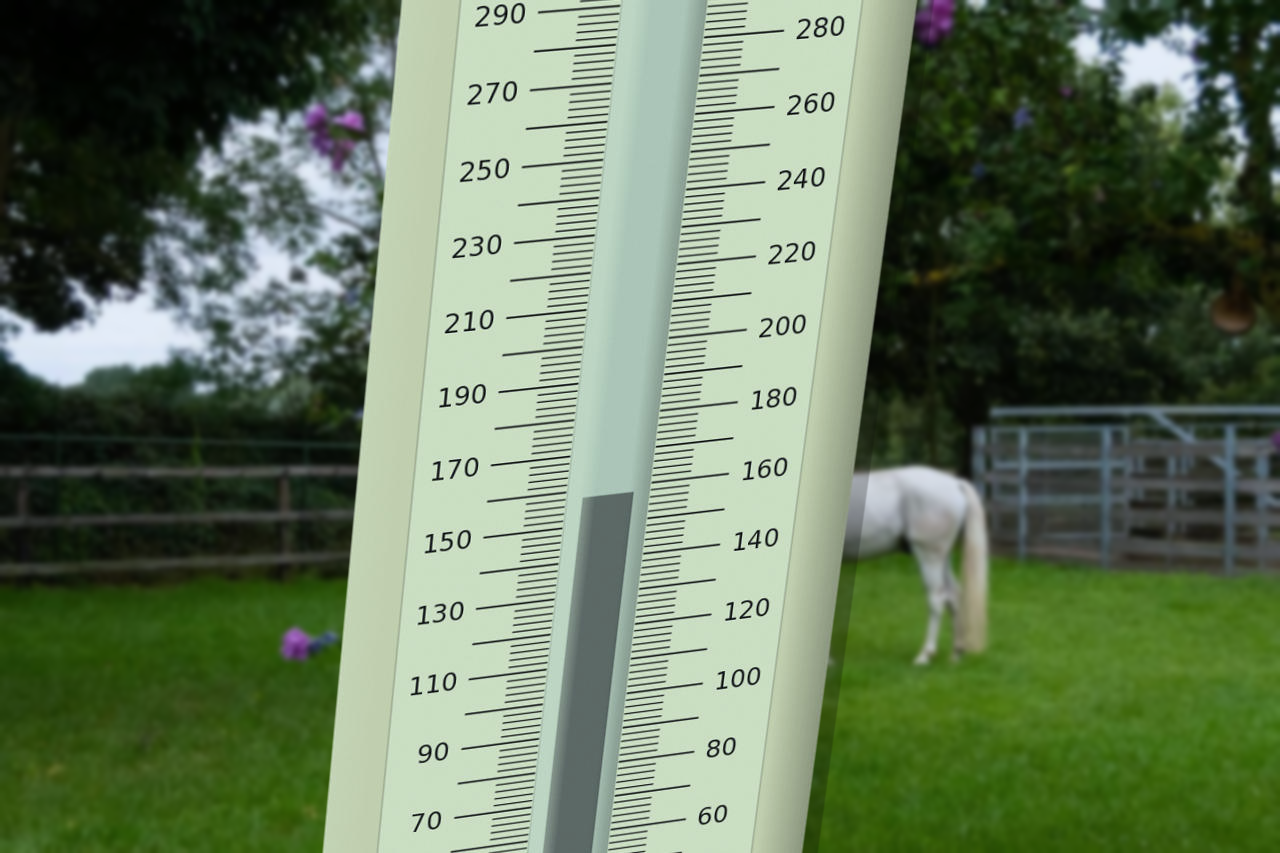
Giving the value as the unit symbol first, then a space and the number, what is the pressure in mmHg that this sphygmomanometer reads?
mmHg 158
